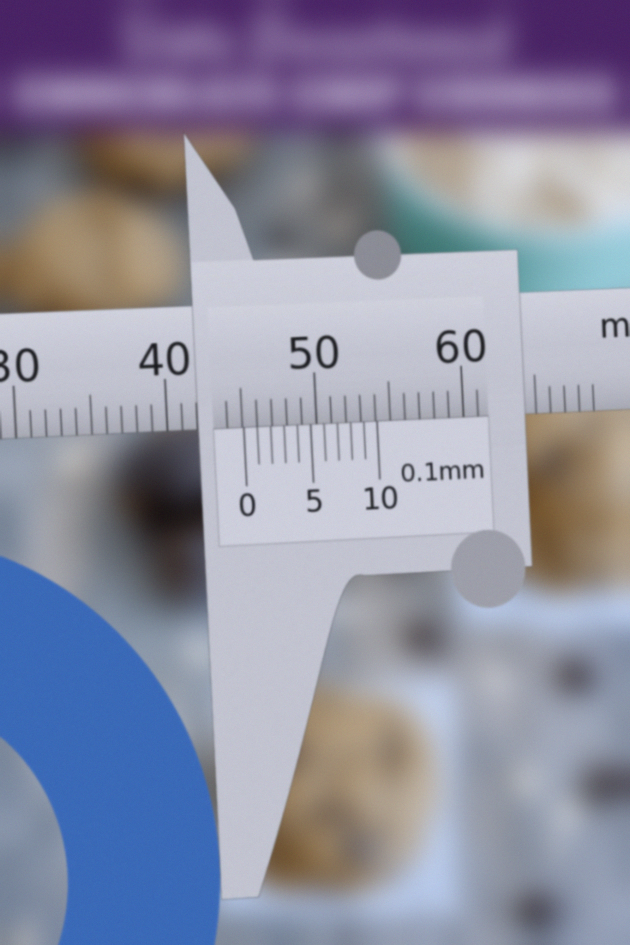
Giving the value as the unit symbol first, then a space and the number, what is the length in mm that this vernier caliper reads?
mm 45.1
